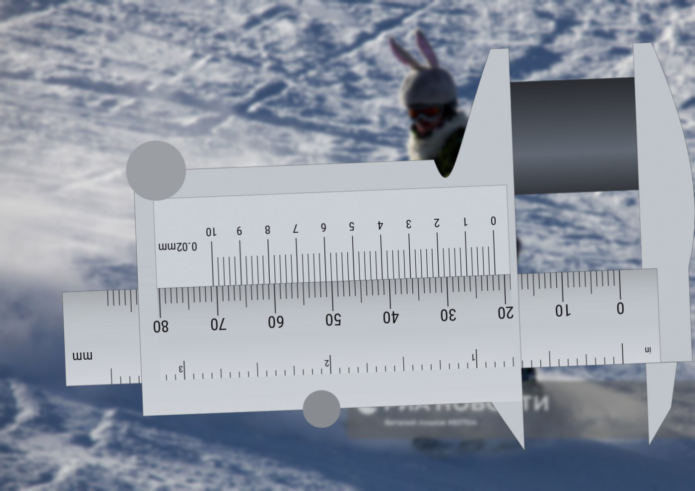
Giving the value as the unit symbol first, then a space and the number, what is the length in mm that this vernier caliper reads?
mm 21.6
